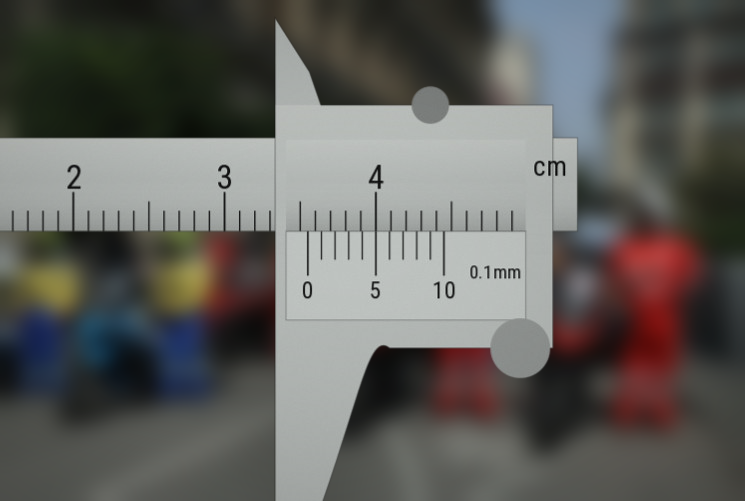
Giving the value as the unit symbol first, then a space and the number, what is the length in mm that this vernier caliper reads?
mm 35.5
